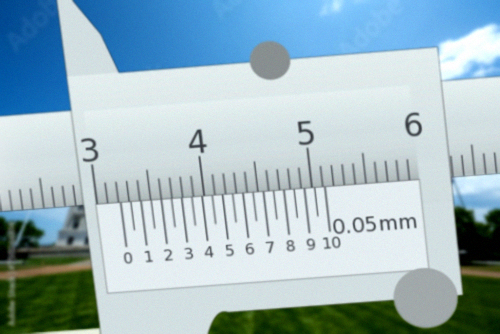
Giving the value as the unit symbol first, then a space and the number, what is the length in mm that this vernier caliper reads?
mm 32.2
